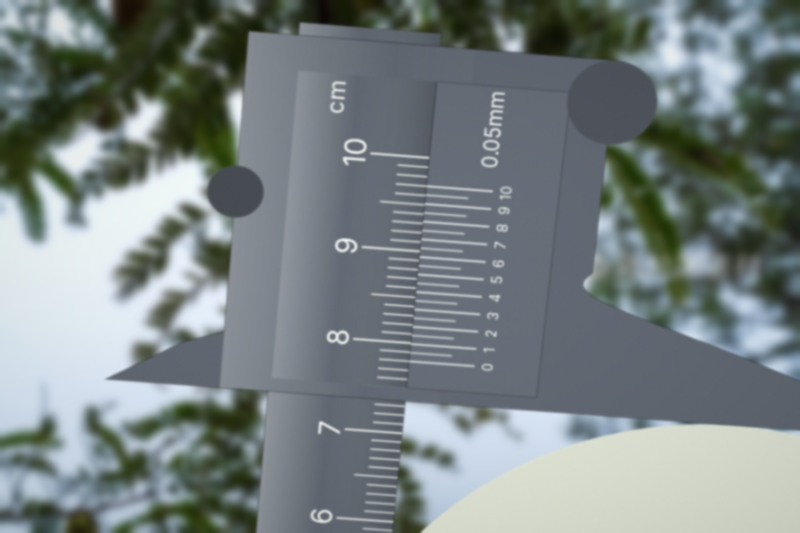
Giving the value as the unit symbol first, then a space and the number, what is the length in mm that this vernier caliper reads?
mm 78.0
